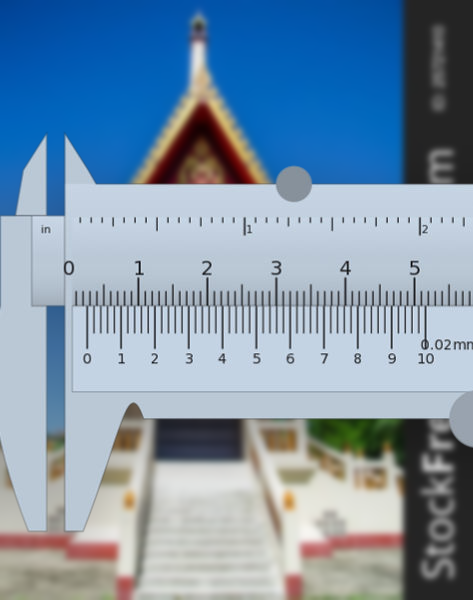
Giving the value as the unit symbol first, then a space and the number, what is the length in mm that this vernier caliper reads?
mm 2.6
